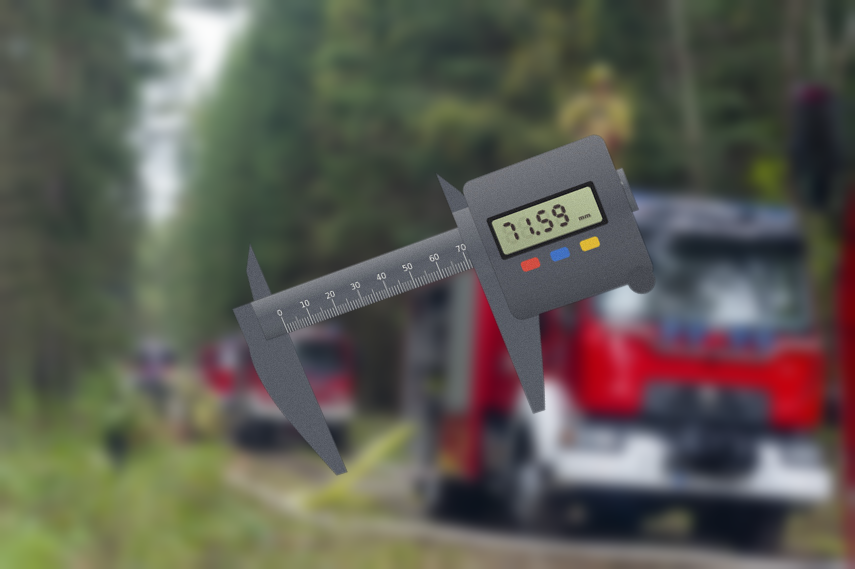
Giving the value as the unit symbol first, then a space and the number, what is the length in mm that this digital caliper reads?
mm 71.59
